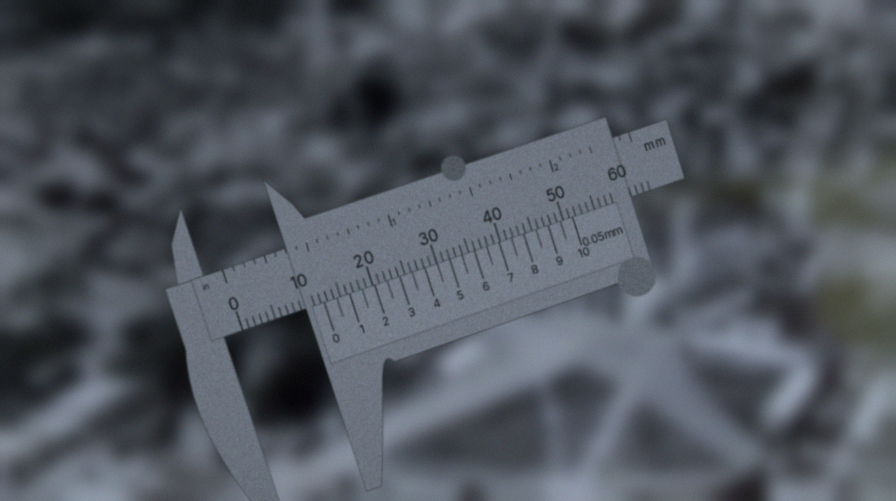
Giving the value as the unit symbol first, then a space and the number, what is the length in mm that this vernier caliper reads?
mm 12.5
